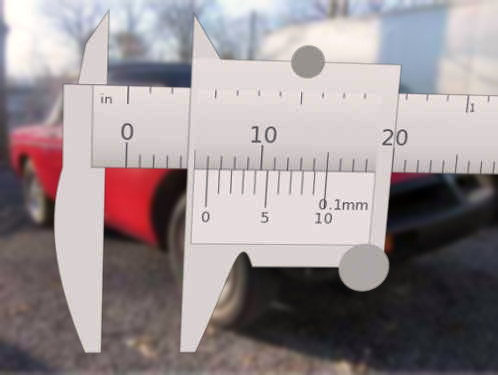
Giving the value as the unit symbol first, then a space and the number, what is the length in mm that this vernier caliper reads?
mm 6.0
